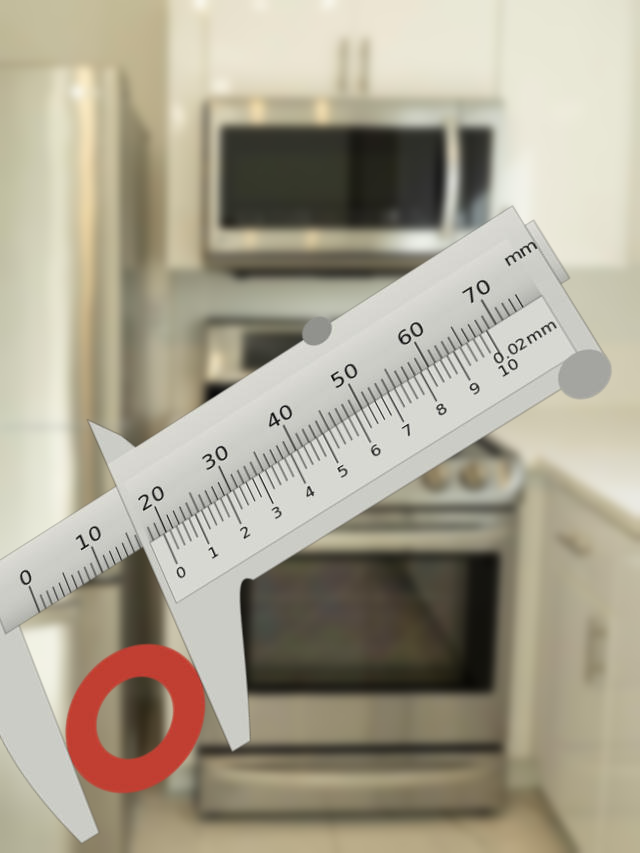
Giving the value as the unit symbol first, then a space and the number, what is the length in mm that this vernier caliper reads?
mm 19.6
